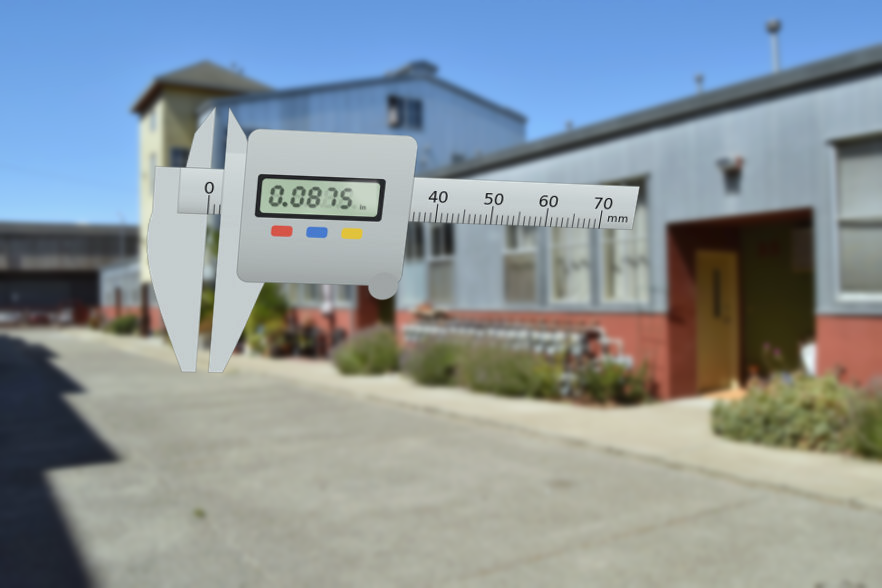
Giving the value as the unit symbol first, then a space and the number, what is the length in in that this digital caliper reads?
in 0.0875
